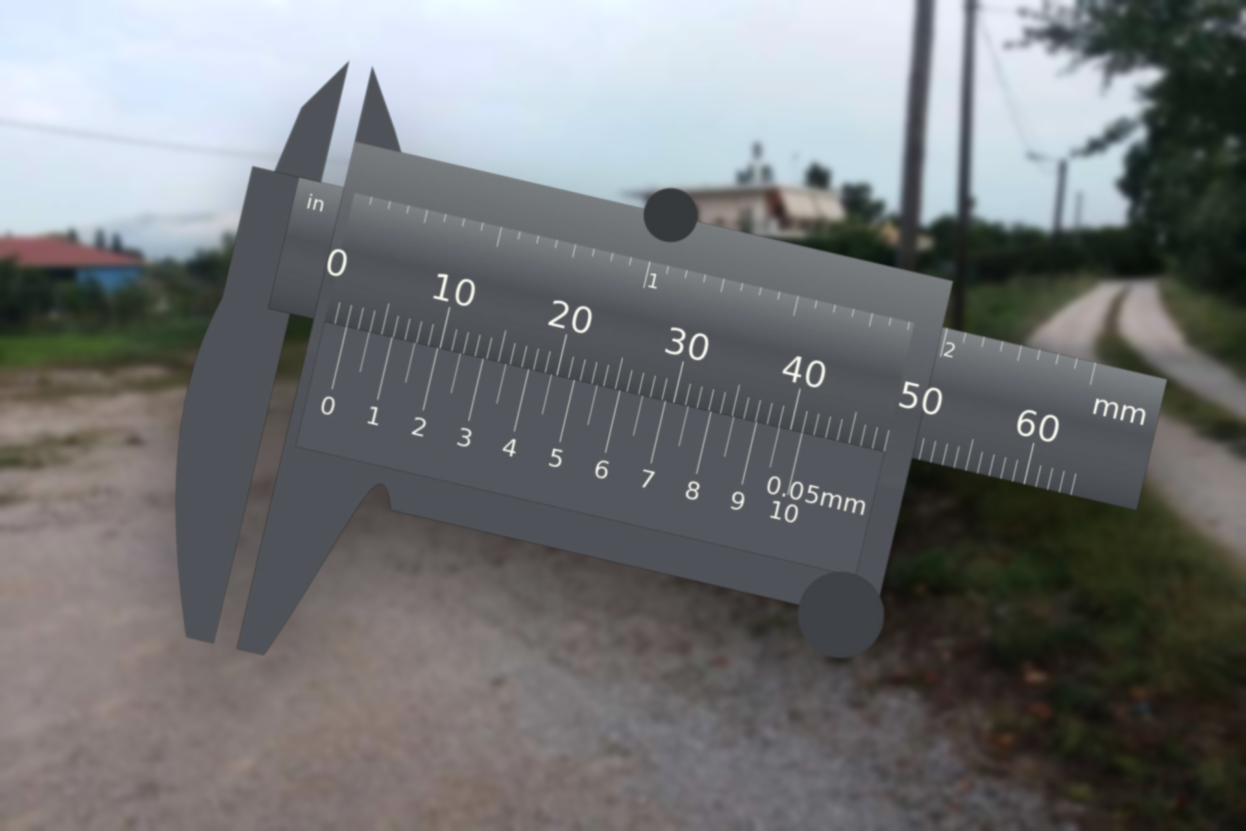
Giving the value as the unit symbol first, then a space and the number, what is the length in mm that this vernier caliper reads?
mm 2.0
